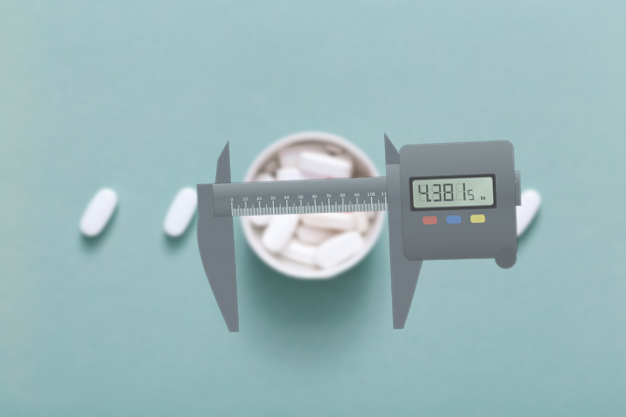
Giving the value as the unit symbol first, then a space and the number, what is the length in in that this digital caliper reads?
in 4.3815
